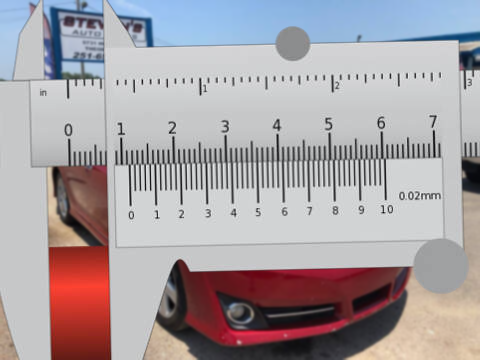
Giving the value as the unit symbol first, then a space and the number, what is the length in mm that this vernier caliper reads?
mm 11.5
